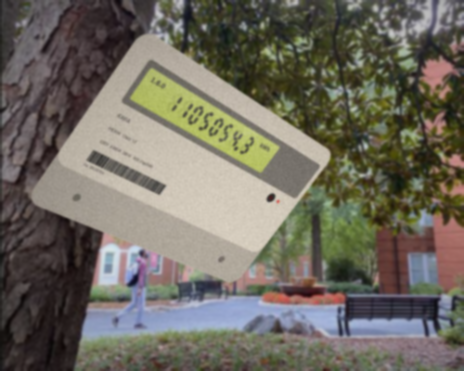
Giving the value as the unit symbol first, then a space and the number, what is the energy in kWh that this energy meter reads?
kWh 1105054.3
